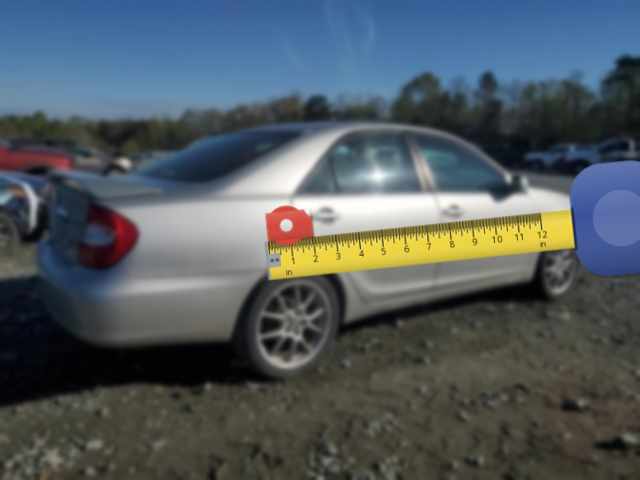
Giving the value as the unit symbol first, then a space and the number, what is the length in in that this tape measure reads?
in 2
